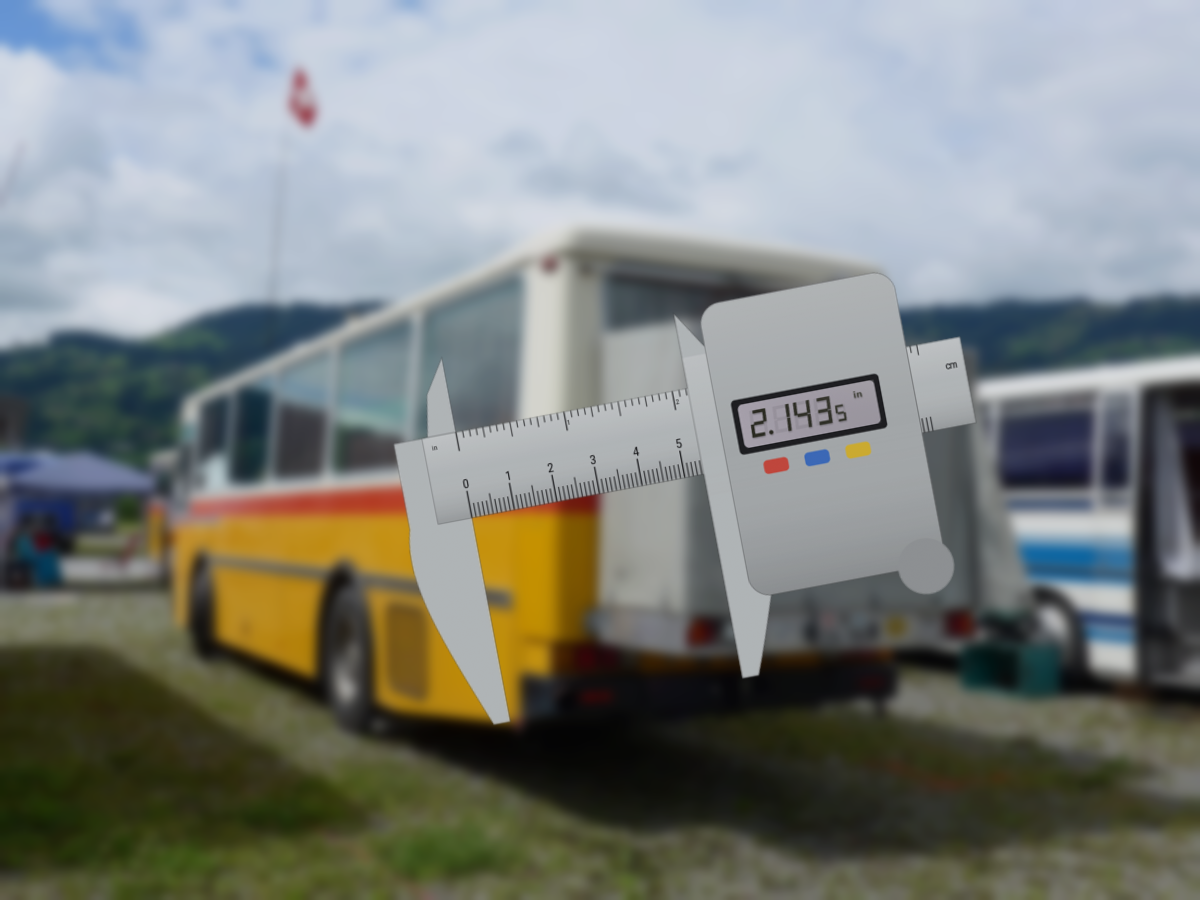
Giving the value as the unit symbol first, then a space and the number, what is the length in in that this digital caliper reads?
in 2.1435
